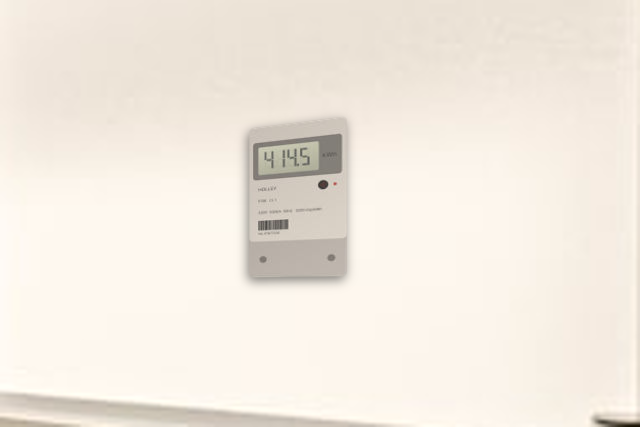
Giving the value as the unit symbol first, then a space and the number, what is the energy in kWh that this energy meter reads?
kWh 414.5
